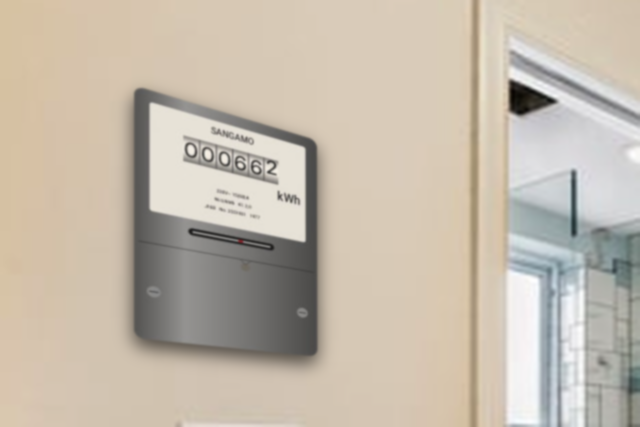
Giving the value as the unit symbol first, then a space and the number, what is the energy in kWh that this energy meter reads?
kWh 662
